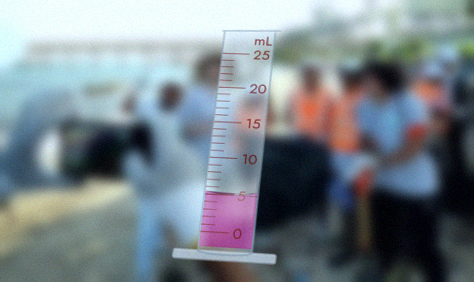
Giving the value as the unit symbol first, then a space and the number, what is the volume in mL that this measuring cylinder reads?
mL 5
